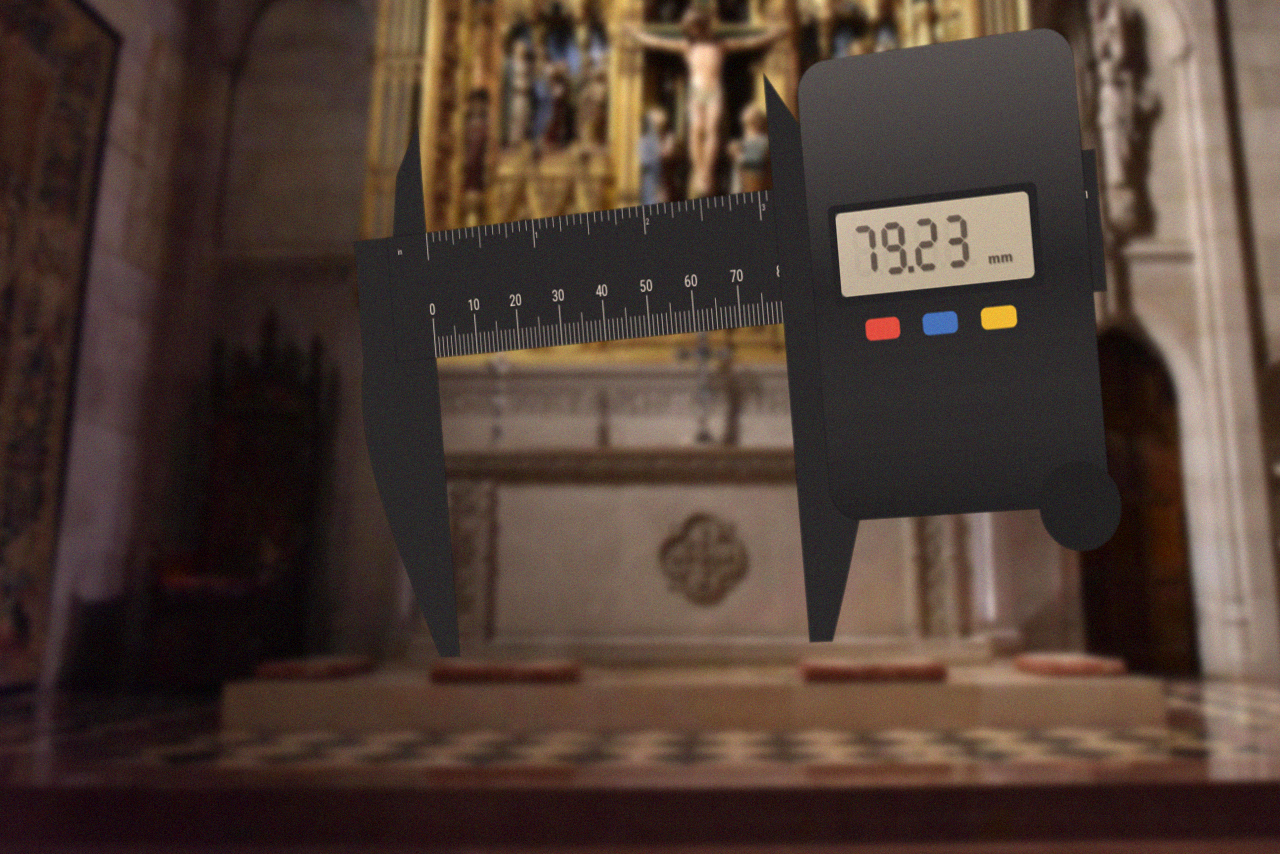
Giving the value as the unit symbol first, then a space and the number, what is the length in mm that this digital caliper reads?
mm 79.23
